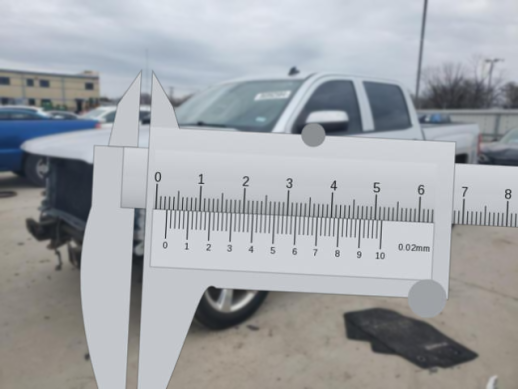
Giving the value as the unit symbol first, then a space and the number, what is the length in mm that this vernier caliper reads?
mm 2.5
